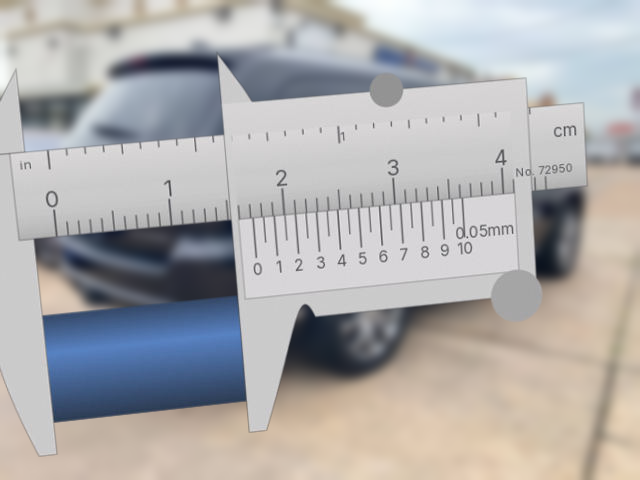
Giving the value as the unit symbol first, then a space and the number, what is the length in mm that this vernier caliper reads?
mm 17.2
